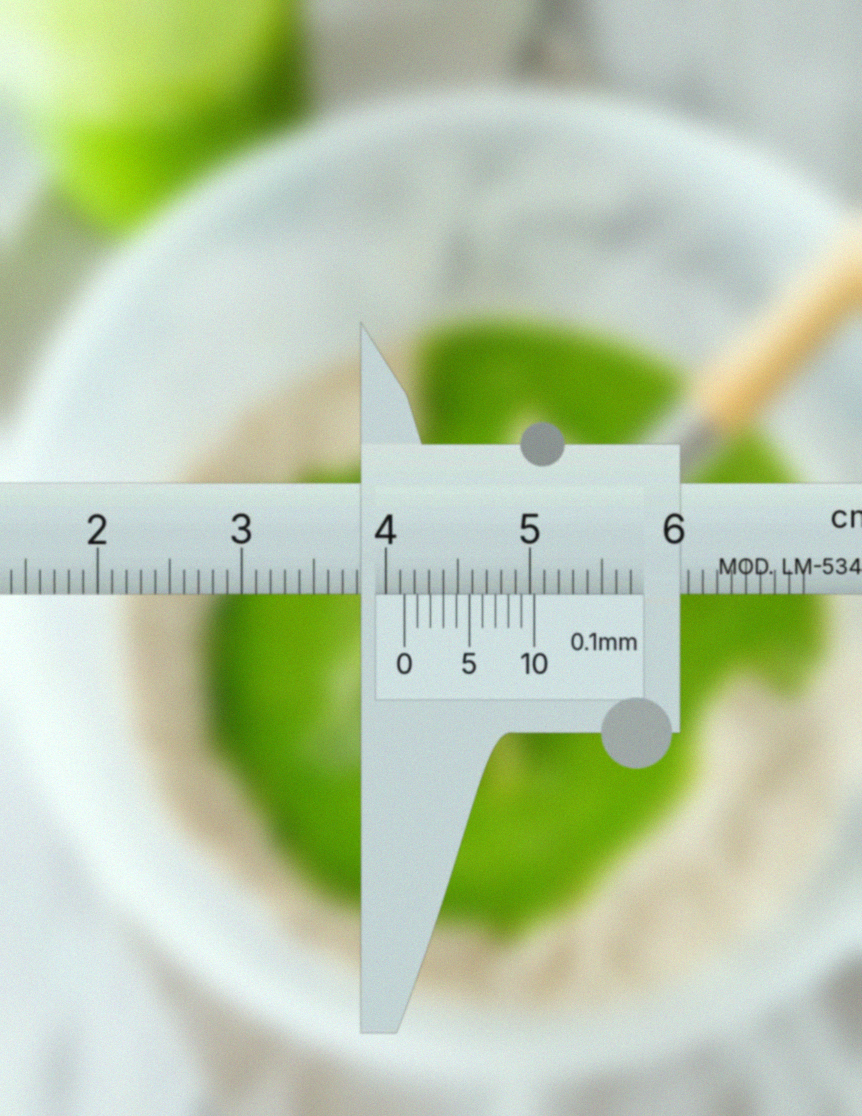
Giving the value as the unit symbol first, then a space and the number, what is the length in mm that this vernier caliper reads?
mm 41.3
